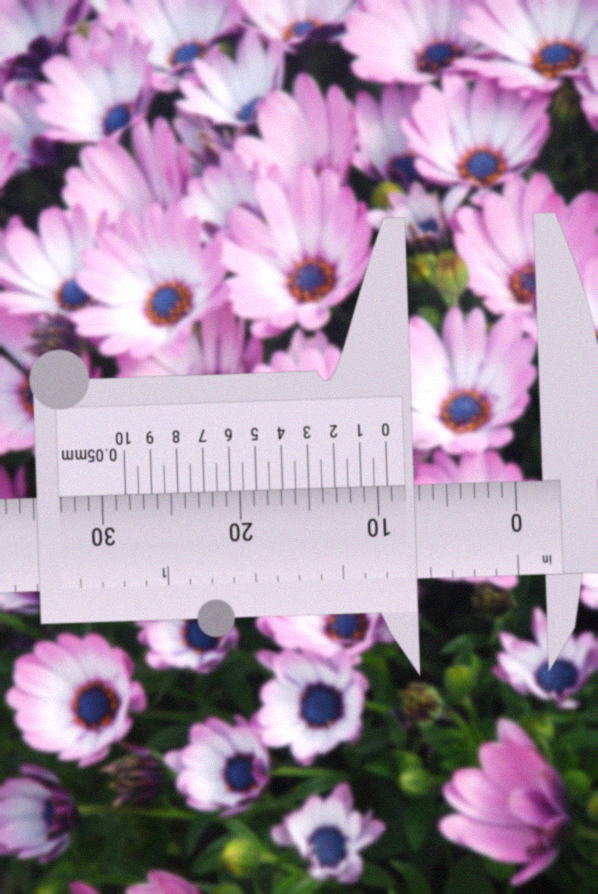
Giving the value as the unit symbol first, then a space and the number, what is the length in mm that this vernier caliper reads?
mm 9.3
